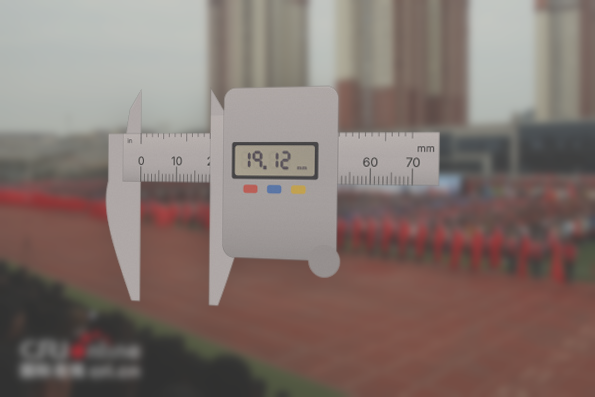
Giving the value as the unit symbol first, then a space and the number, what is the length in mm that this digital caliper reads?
mm 19.12
